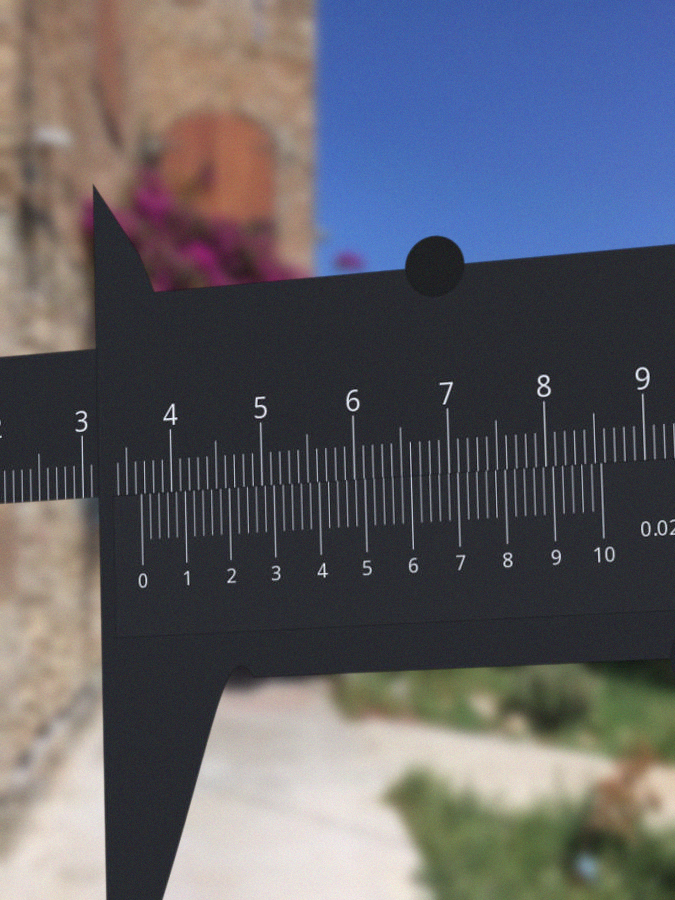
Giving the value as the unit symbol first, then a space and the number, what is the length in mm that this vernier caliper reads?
mm 36.6
